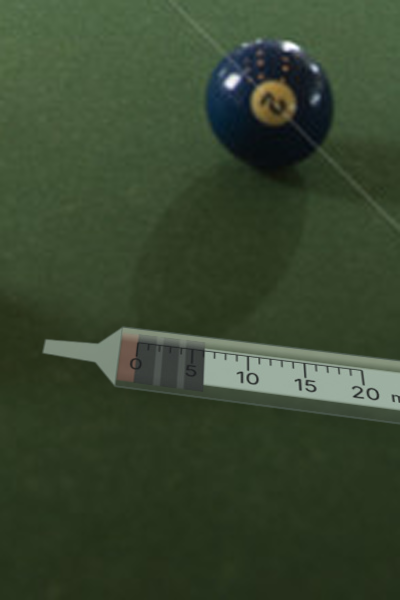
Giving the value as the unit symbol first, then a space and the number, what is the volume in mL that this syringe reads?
mL 0
